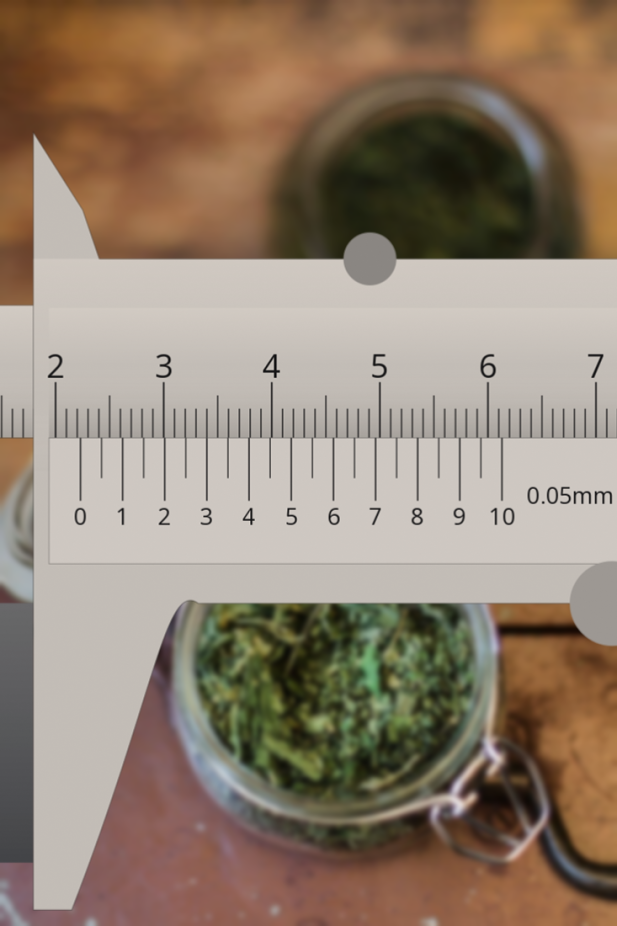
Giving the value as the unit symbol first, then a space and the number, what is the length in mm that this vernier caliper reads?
mm 22.3
